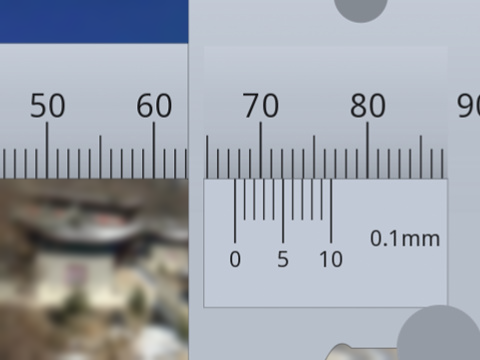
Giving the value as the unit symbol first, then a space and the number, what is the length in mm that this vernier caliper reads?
mm 67.6
